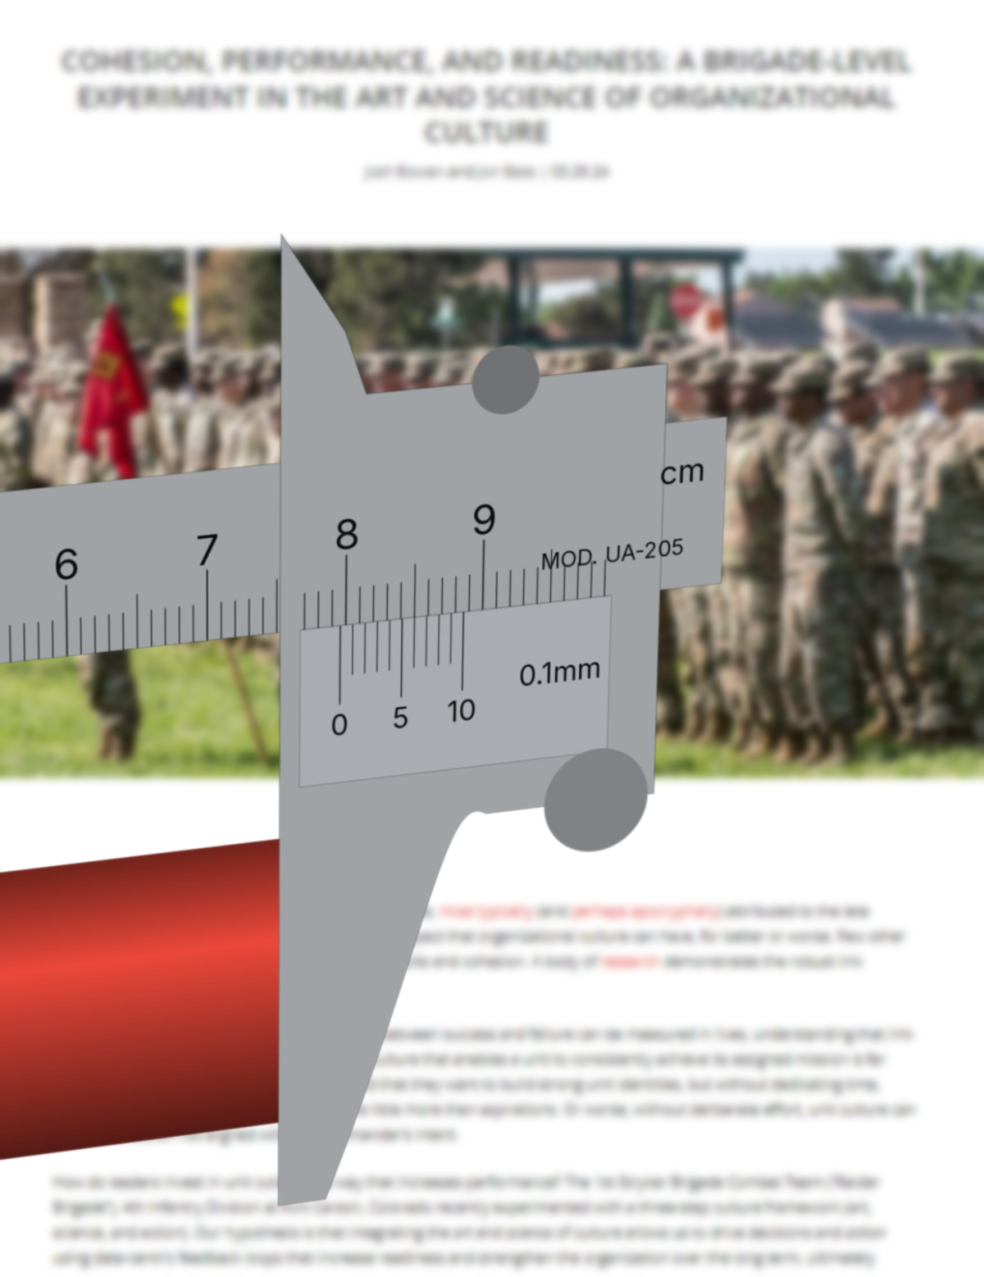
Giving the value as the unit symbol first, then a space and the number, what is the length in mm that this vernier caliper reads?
mm 79.6
